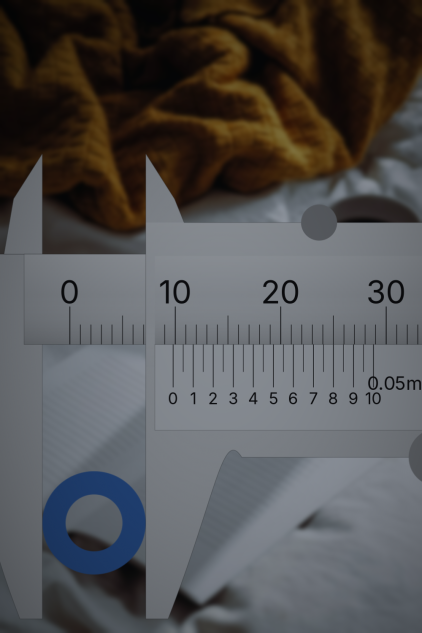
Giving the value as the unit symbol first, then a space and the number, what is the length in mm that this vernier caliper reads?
mm 9.8
